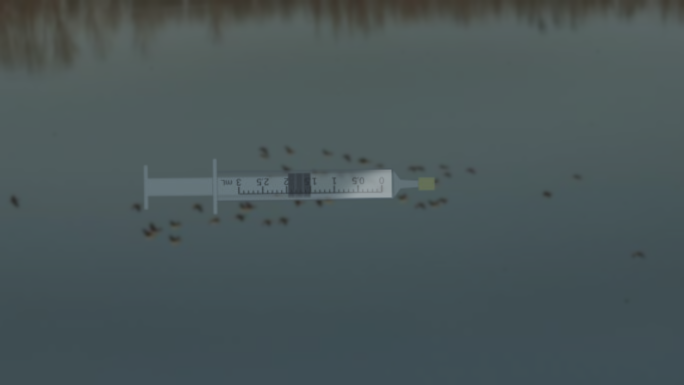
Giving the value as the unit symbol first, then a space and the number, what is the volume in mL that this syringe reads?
mL 1.5
